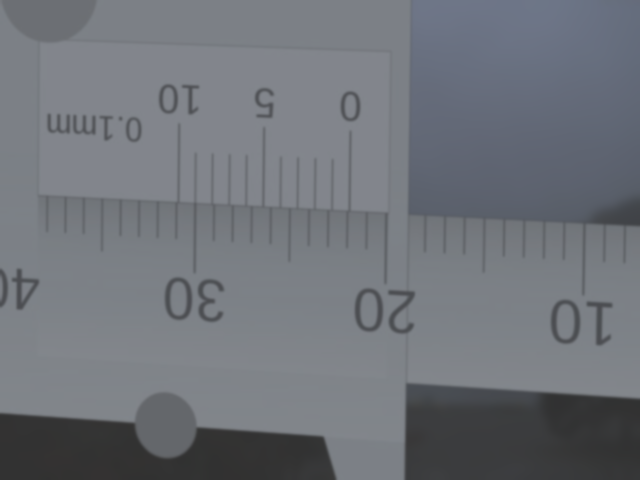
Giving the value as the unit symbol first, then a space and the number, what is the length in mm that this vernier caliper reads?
mm 21.9
